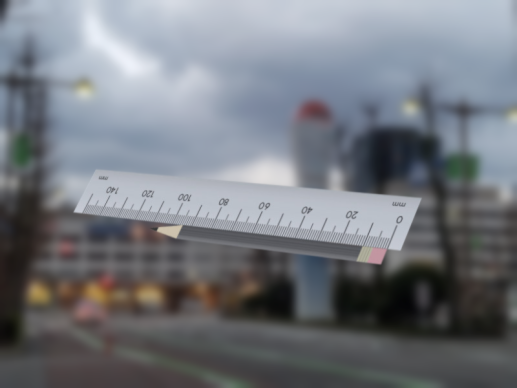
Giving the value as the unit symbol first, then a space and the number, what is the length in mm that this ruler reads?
mm 110
